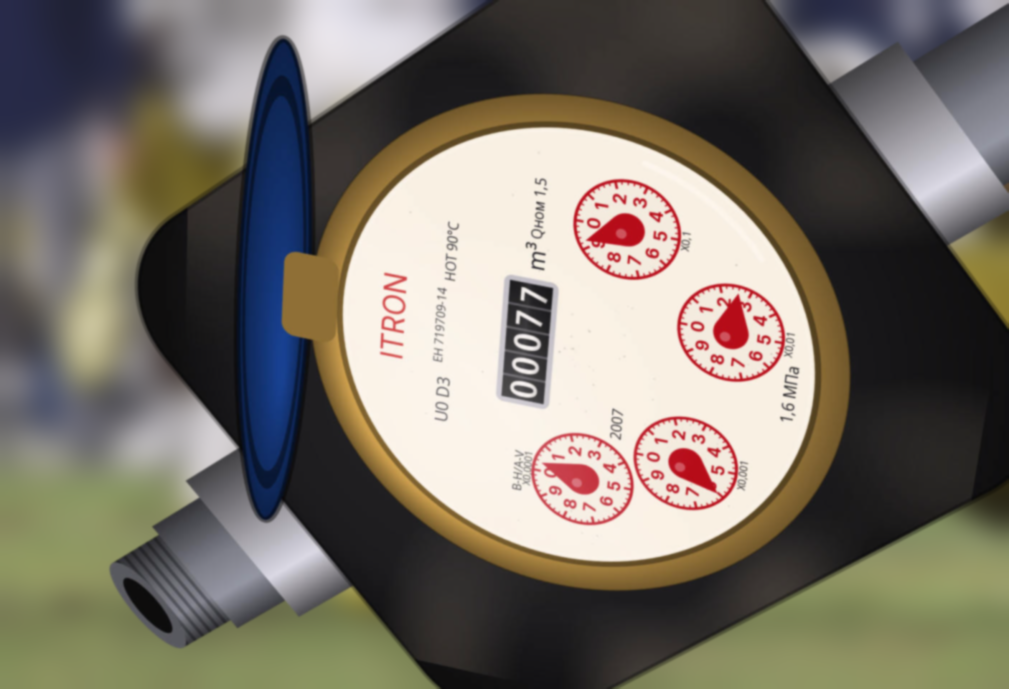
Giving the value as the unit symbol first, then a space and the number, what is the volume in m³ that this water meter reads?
m³ 76.9260
